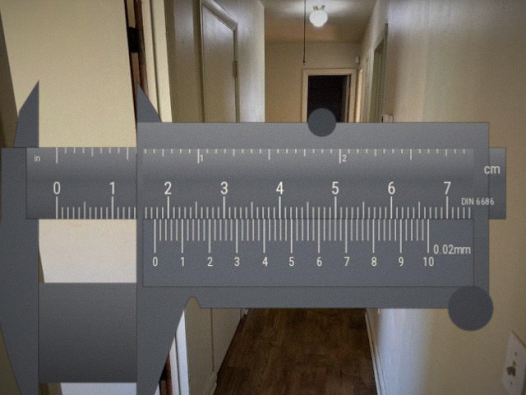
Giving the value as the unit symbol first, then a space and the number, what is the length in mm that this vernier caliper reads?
mm 17.6
